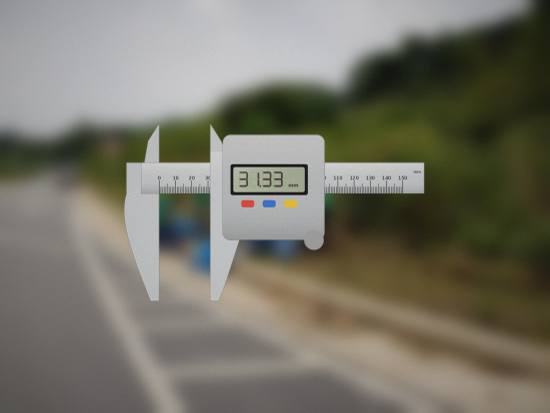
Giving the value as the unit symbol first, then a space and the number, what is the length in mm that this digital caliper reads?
mm 31.33
